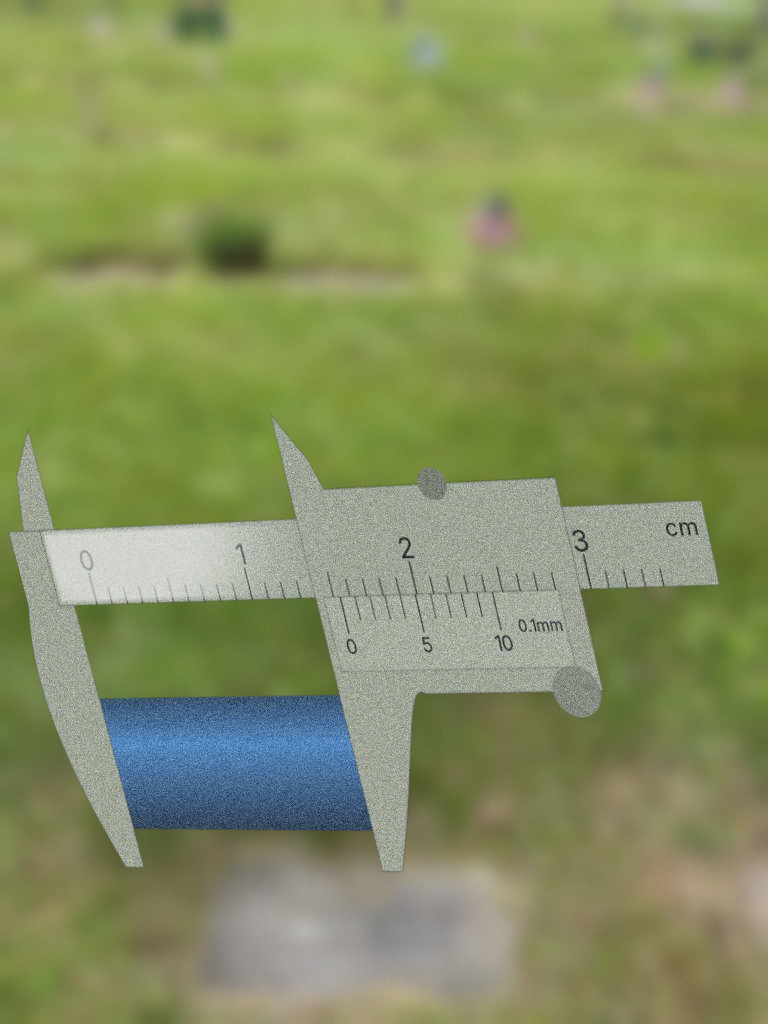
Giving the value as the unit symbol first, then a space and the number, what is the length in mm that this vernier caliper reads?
mm 15.4
